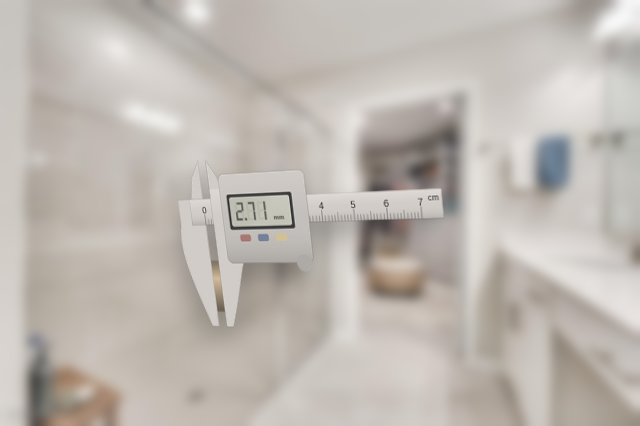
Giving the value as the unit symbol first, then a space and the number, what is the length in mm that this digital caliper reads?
mm 2.71
